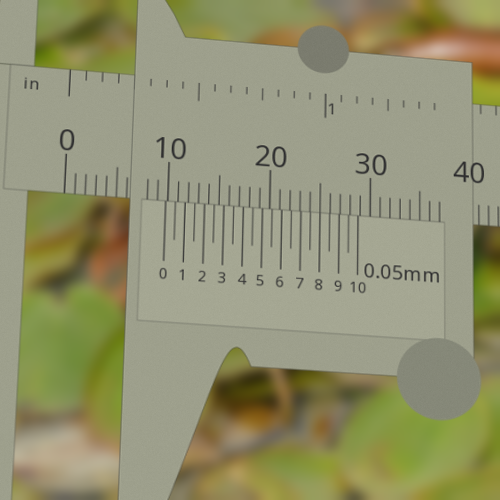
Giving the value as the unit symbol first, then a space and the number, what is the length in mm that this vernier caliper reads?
mm 9.8
